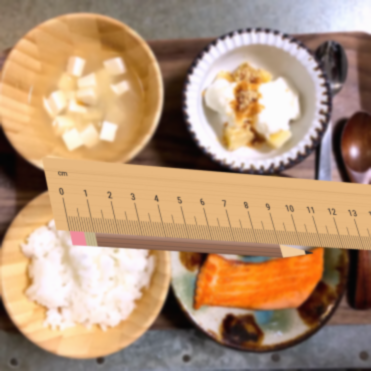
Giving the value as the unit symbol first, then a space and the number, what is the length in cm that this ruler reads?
cm 10.5
